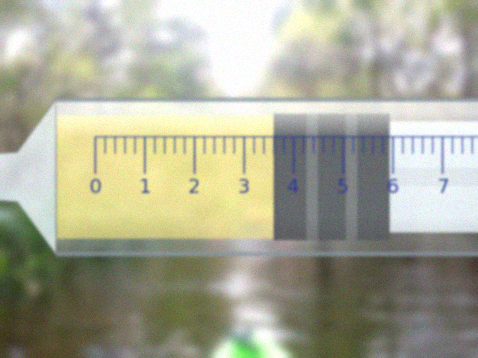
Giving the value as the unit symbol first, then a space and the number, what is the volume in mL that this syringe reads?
mL 3.6
